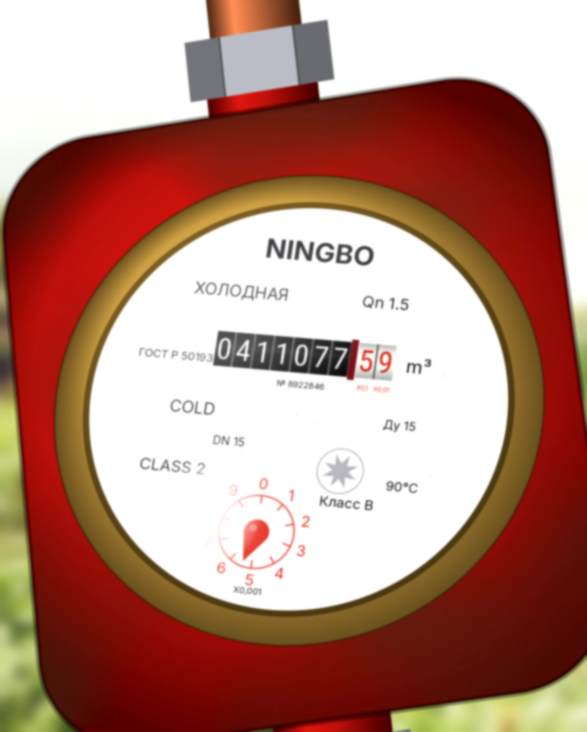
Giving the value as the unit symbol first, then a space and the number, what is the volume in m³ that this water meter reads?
m³ 411077.595
